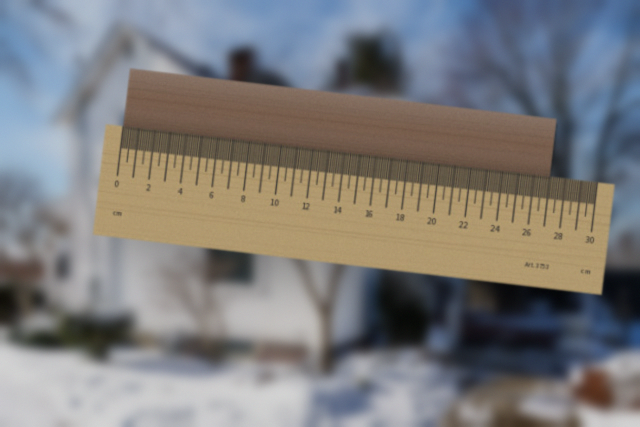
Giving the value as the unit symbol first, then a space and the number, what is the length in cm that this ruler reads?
cm 27
